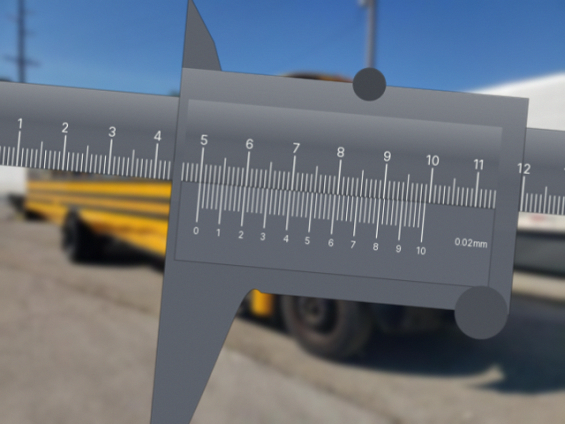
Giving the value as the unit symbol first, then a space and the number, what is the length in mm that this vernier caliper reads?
mm 50.0
